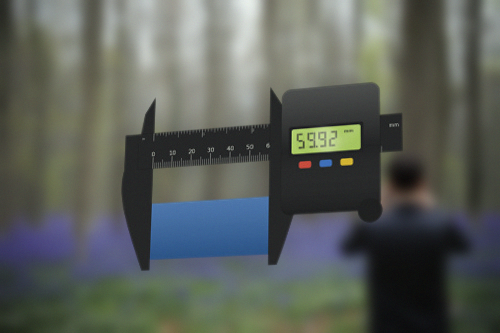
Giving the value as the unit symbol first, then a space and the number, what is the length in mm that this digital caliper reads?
mm 59.92
